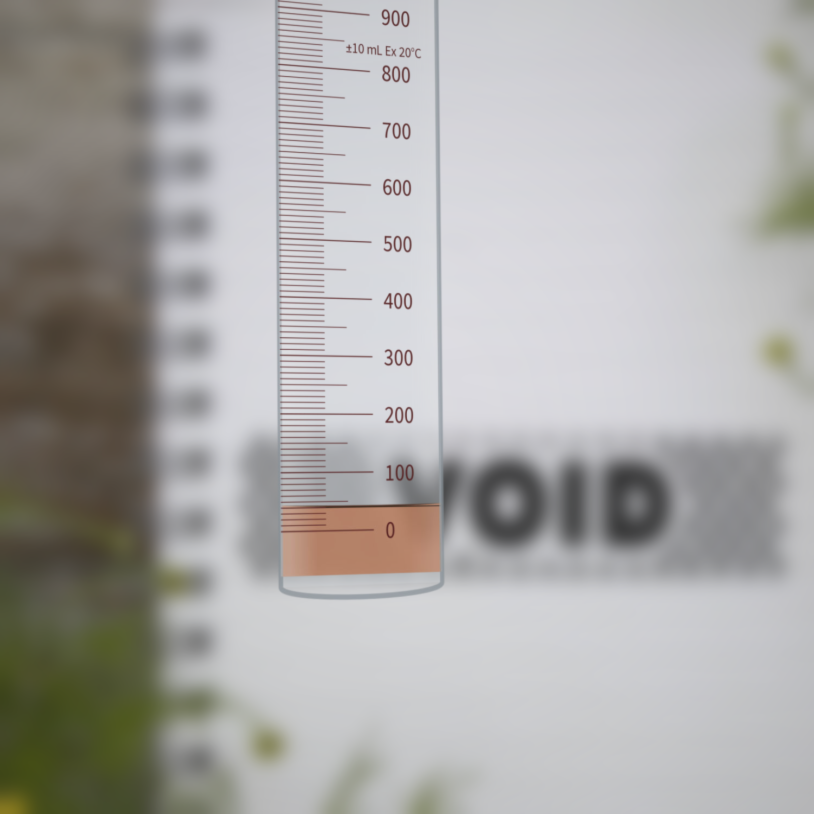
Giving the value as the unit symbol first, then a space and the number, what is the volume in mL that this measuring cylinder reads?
mL 40
